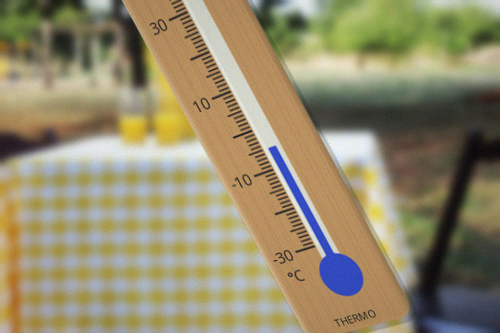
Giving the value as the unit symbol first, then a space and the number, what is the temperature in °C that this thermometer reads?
°C -5
